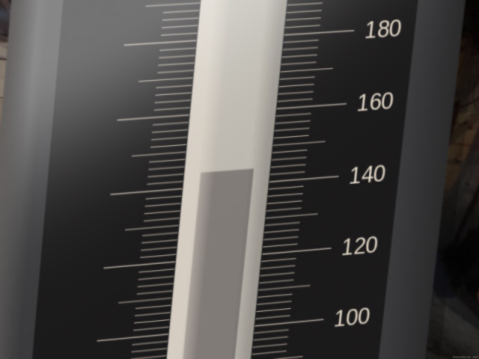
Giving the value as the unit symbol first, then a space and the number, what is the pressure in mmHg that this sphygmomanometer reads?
mmHg 144
